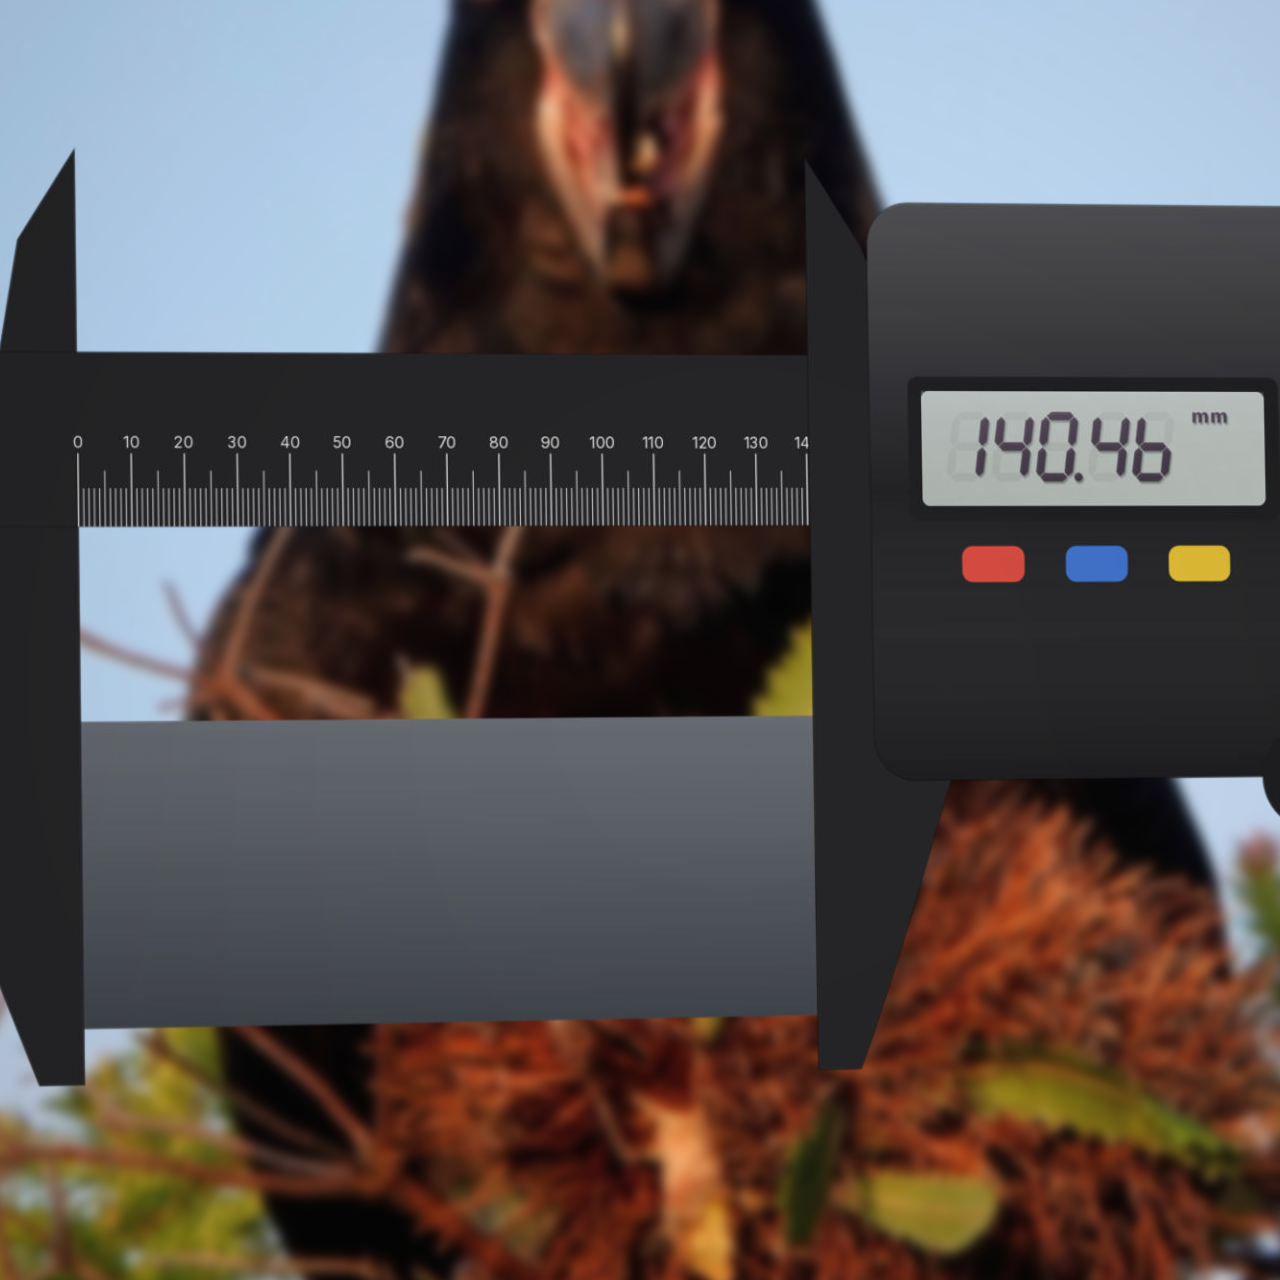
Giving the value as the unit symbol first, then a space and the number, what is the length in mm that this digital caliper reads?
mm 140.46
